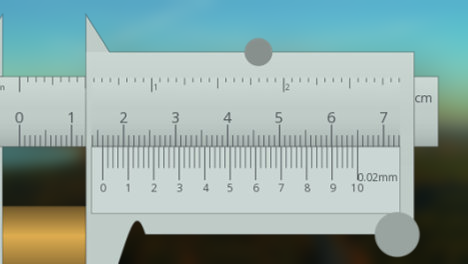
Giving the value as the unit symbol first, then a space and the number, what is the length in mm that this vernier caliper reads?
mm 16.0
